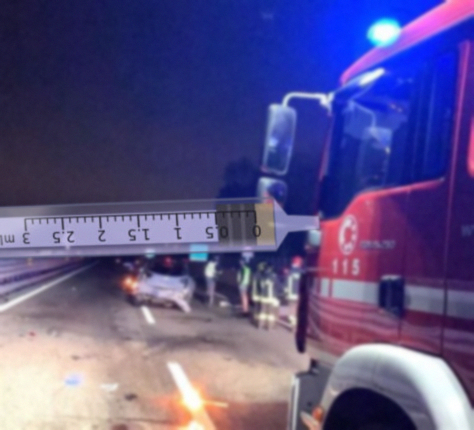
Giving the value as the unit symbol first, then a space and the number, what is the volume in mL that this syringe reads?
mL 0
